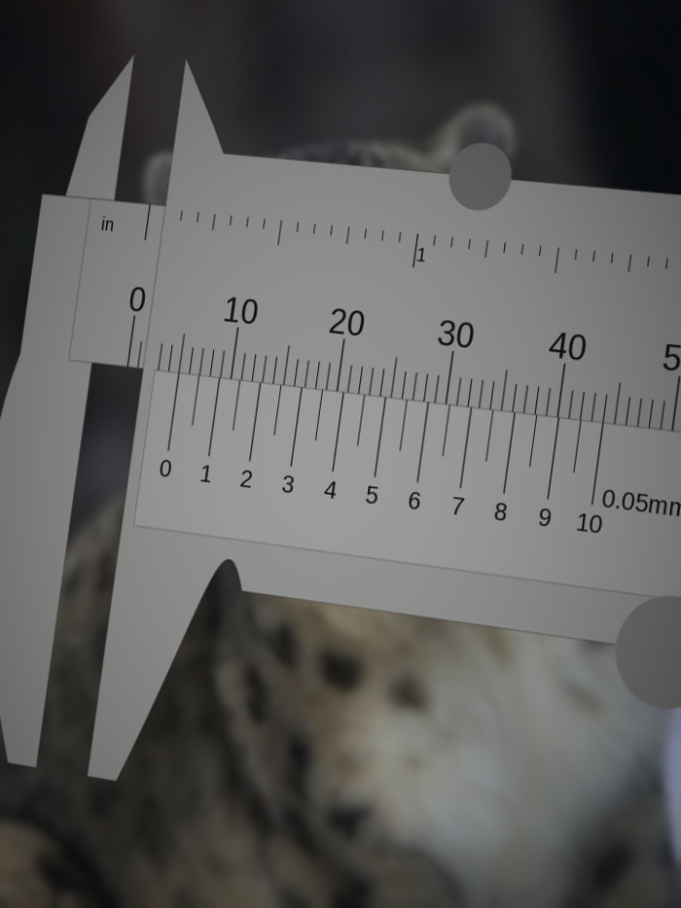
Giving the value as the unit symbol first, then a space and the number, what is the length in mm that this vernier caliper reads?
mm 5.0
